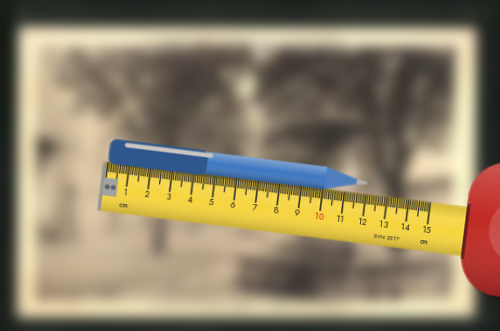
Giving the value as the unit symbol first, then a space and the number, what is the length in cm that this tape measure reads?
cm 12
